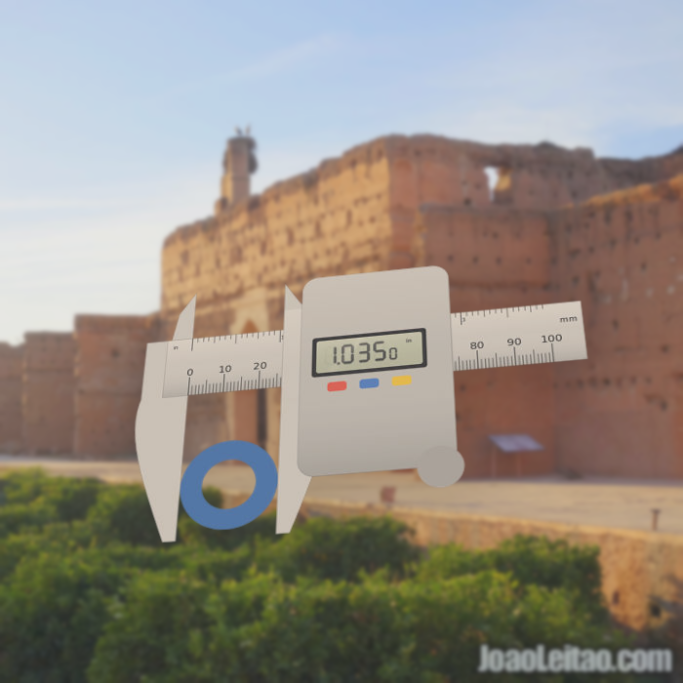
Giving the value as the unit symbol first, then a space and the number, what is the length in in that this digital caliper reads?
in 1.0350
